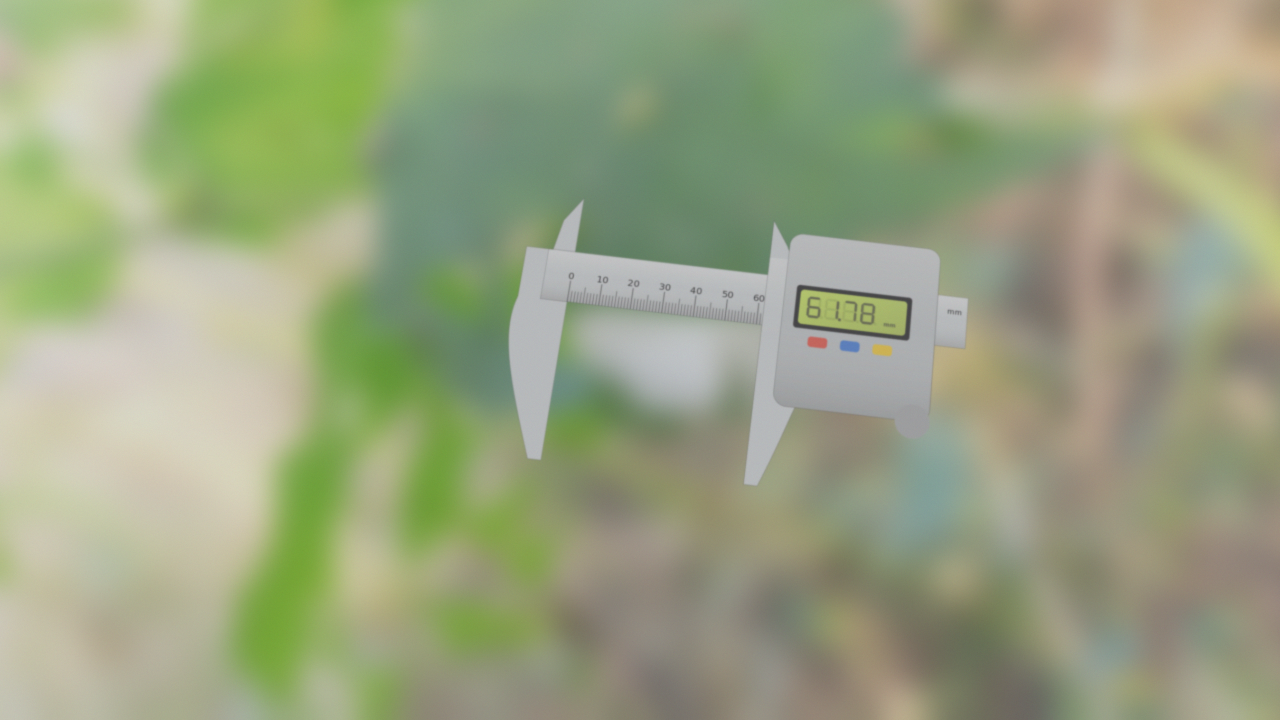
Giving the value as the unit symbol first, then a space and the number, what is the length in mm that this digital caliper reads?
mm 61.78
